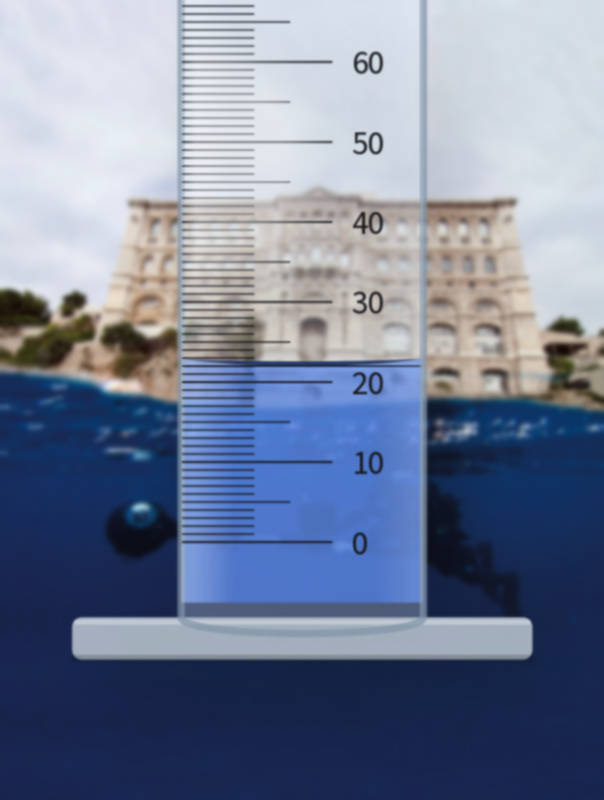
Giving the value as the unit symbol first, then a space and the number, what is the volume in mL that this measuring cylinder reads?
mL 22
